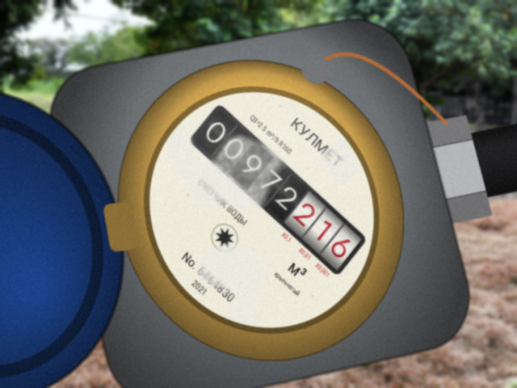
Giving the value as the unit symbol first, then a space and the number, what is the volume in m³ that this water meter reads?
m³ 972.216
